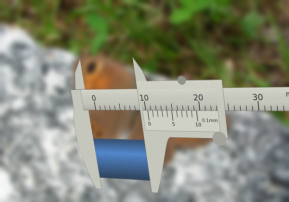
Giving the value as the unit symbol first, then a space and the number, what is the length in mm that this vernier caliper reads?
mm 10.4
